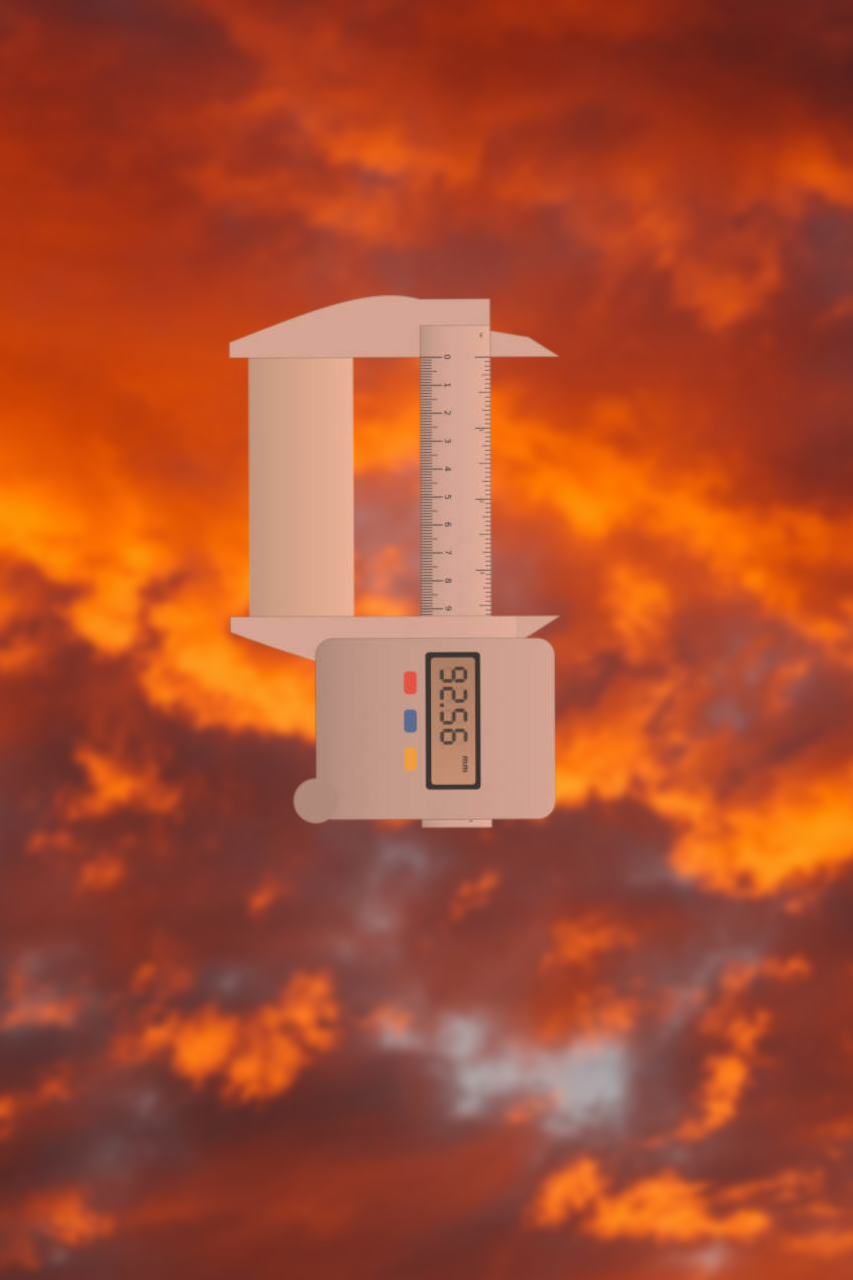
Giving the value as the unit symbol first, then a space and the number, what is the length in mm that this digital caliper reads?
mm 92.56
